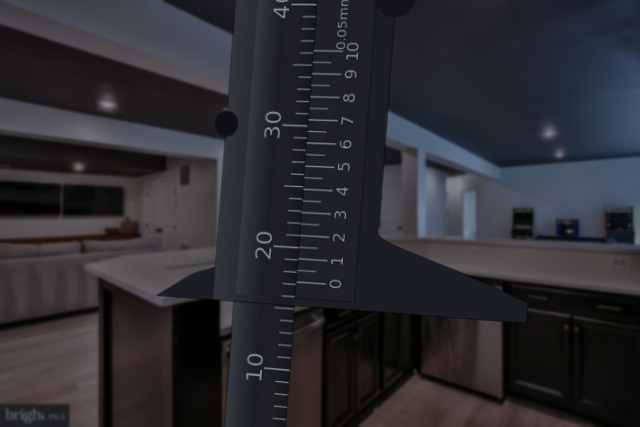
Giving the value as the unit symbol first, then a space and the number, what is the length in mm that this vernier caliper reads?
mm 17.2
